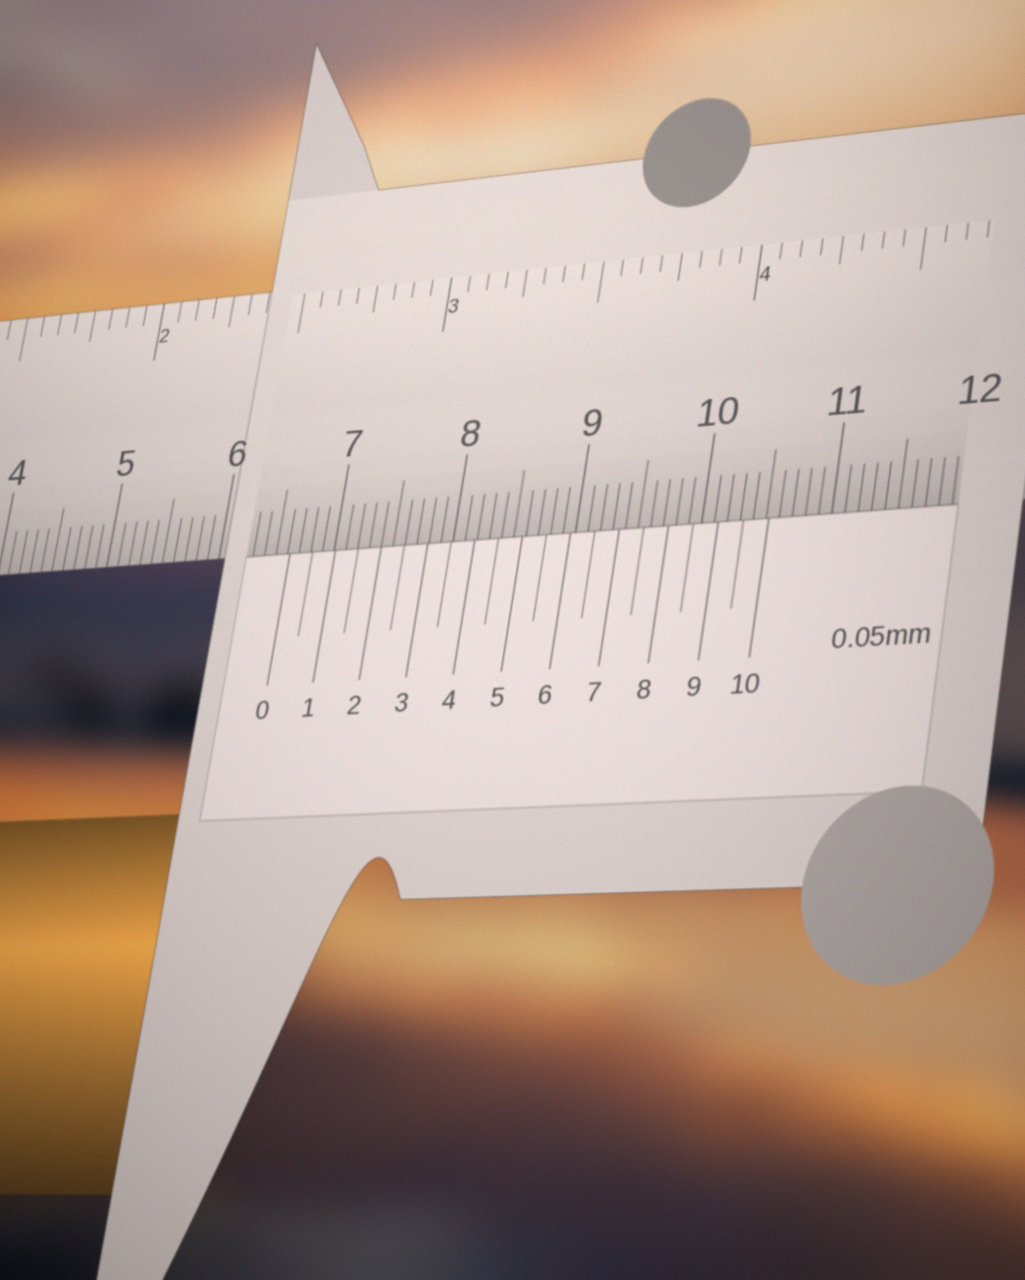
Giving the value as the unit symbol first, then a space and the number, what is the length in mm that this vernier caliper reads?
mm 66.2
